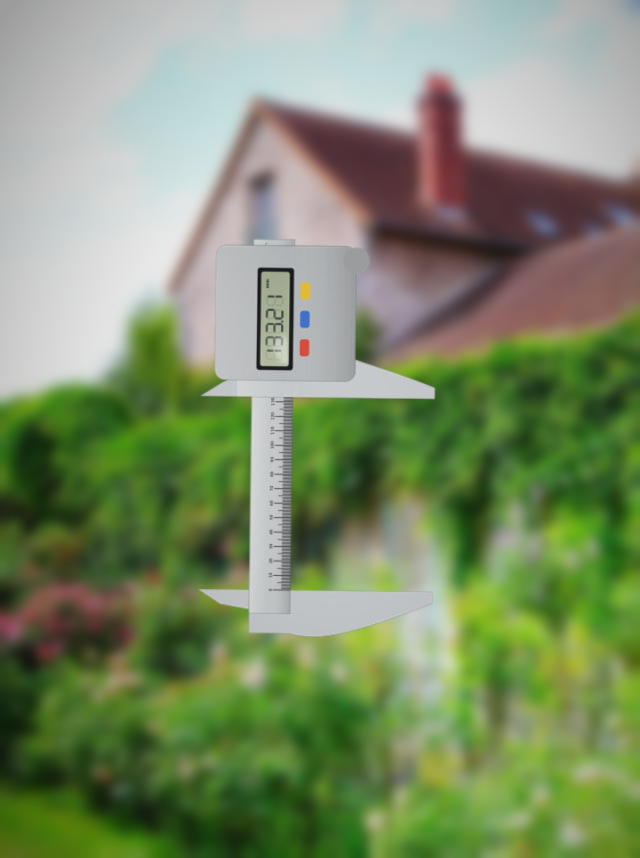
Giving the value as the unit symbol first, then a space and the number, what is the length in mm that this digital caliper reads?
mm 133.21
